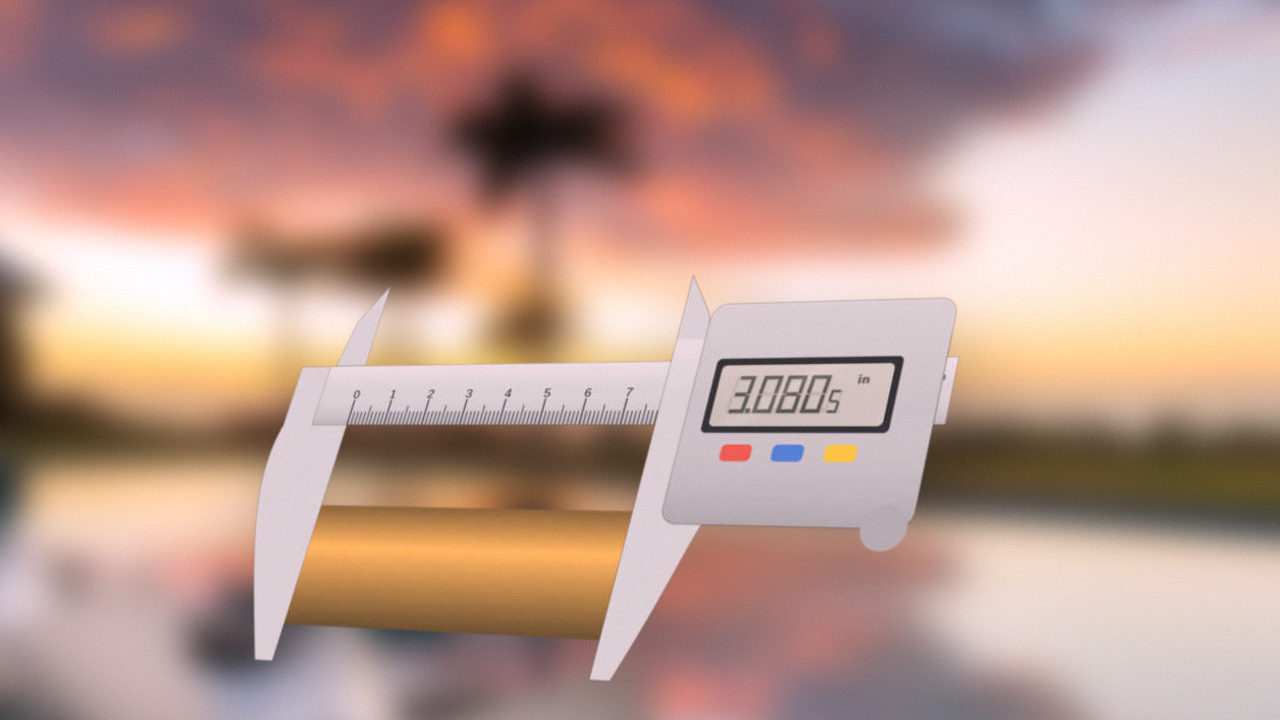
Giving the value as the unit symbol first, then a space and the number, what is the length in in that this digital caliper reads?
in 3.0805
